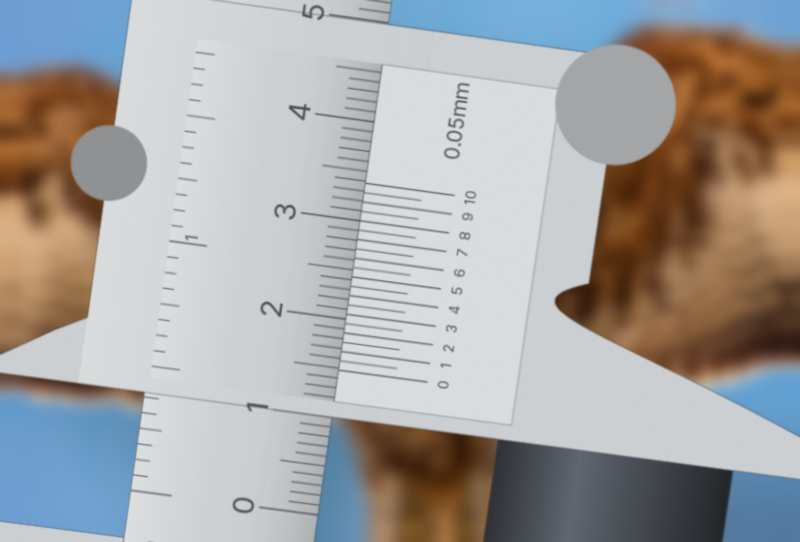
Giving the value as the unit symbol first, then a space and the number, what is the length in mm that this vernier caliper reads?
mm 14.8
